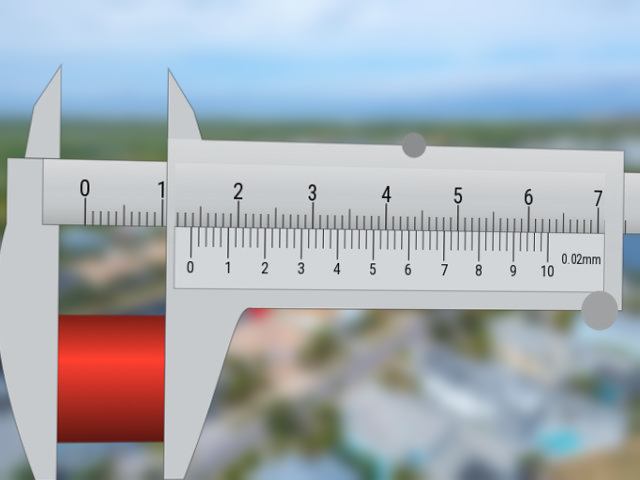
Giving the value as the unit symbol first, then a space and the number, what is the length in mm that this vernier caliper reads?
mm 13.8
